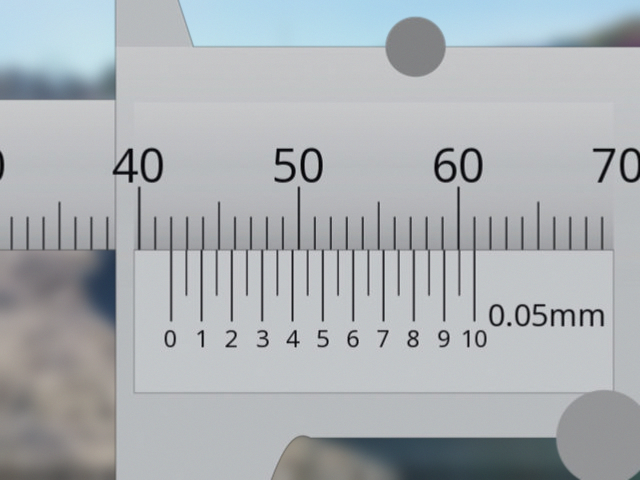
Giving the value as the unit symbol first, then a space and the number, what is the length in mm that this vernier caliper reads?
mm 42.0
